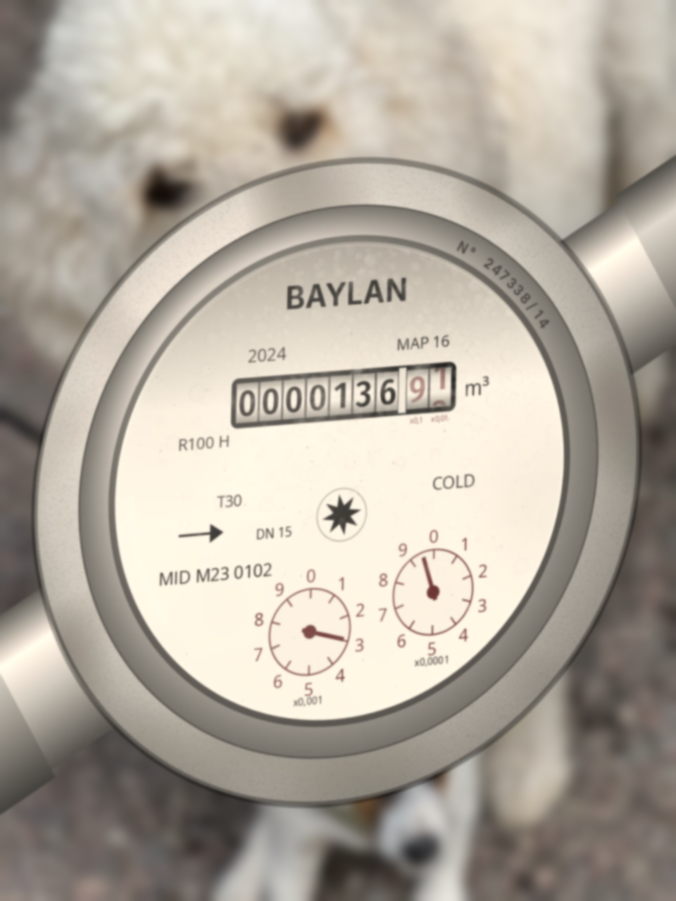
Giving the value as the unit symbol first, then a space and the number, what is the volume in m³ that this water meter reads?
m³ 136.9129
